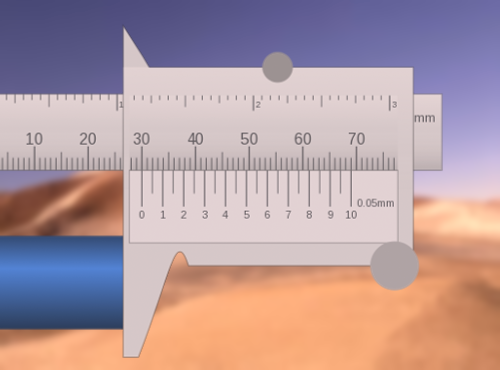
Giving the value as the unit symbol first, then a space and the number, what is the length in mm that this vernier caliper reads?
mm 30.0
